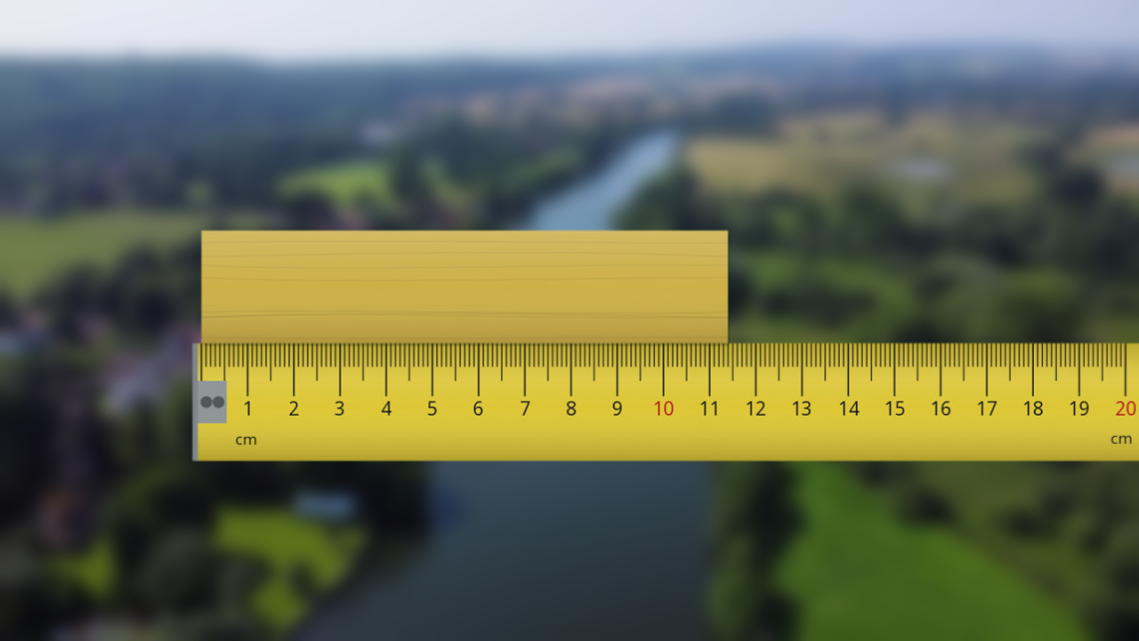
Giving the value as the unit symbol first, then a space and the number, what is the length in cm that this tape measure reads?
cm 11.4
